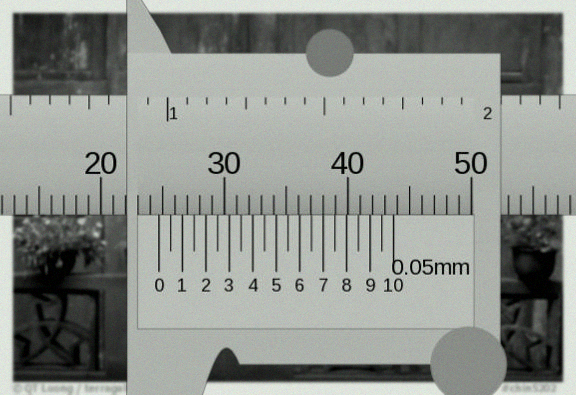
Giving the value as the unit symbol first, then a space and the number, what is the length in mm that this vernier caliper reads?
mm 24.7
